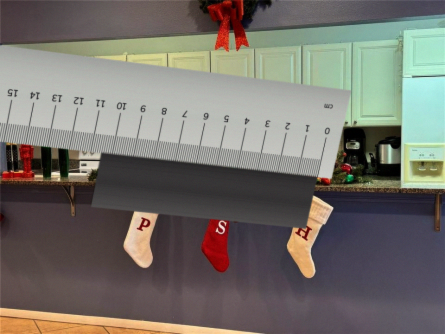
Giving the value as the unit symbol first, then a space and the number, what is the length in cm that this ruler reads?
cm 10.5
